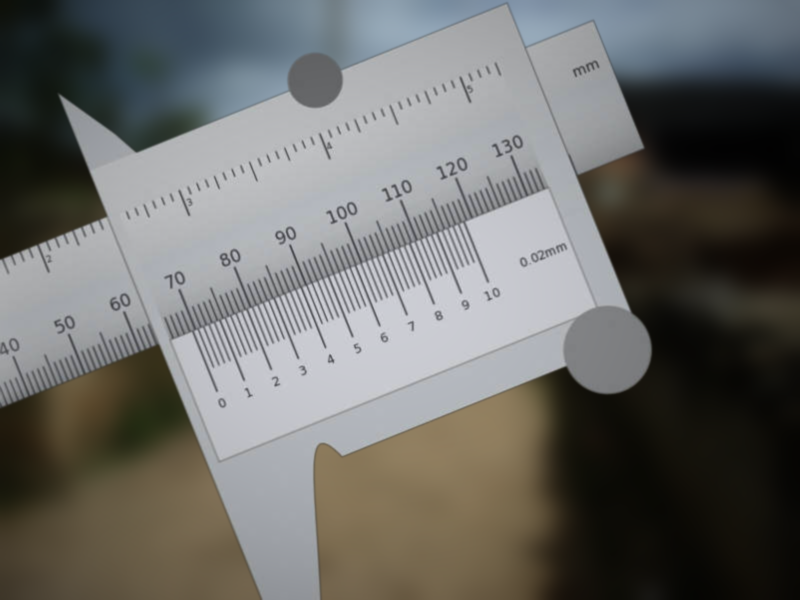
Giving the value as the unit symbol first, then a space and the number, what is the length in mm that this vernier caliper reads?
mm 69.5
